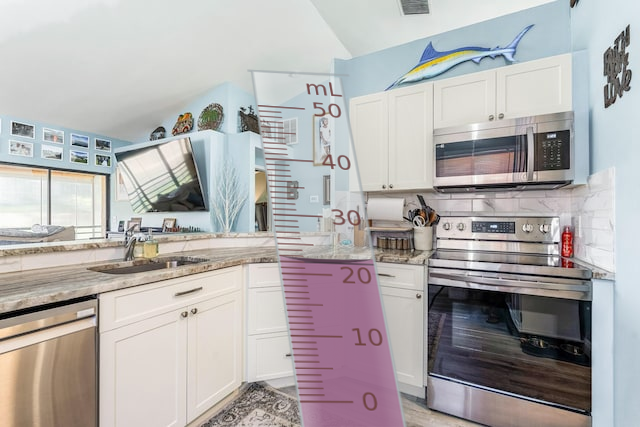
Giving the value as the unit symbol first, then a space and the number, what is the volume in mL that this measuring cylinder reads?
mL 22
